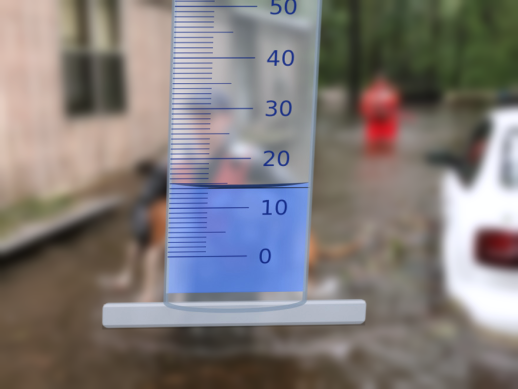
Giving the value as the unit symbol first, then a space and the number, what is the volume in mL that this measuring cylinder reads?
mL 14
